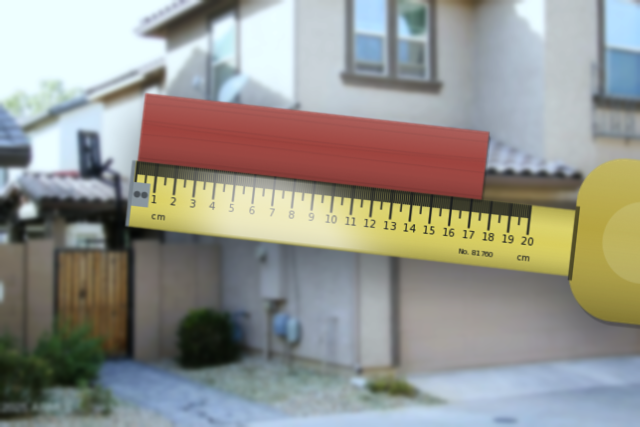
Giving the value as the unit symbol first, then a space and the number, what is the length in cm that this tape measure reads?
cm 17.5
